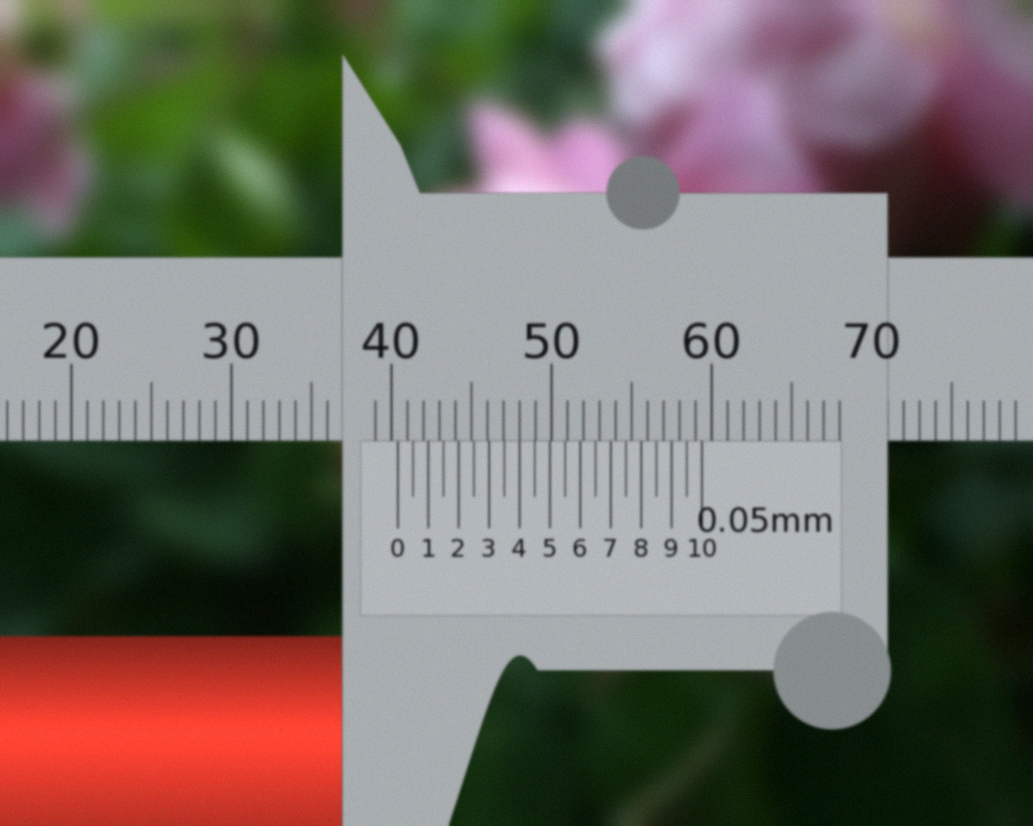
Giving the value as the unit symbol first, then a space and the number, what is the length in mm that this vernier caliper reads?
mm 40.4
